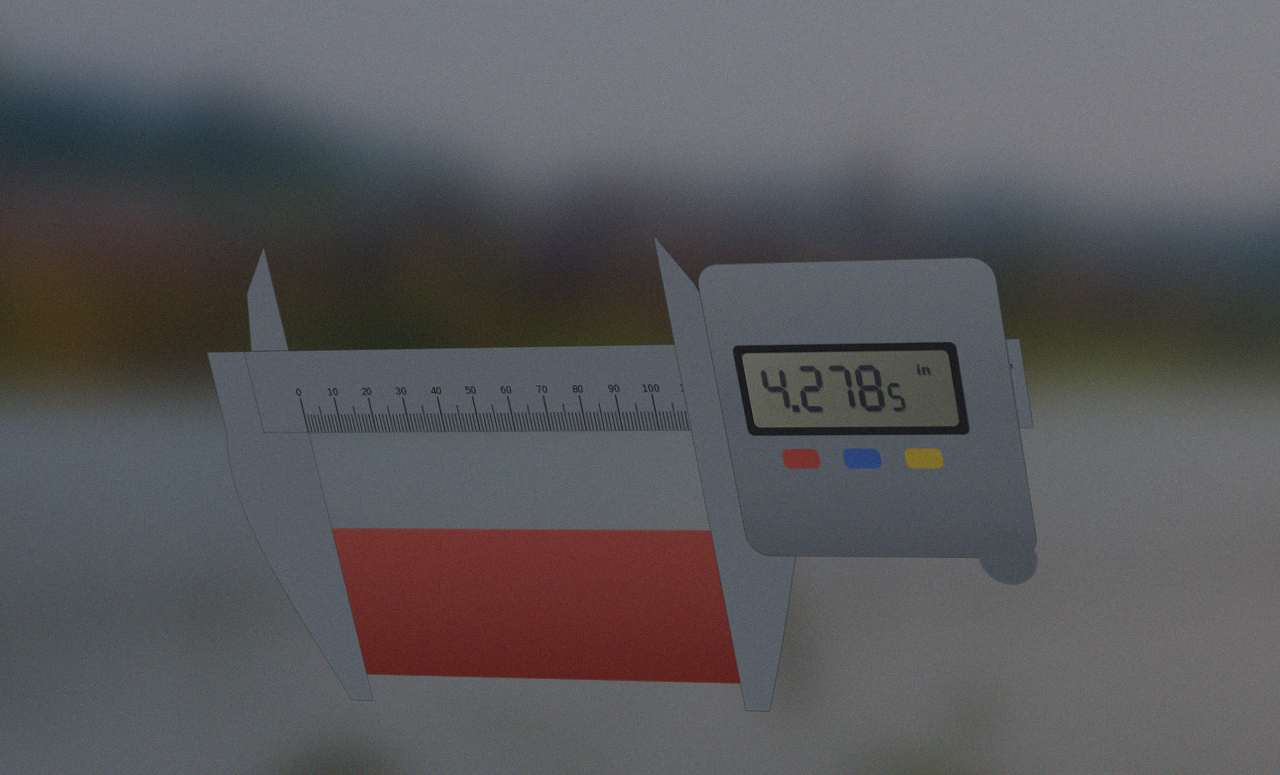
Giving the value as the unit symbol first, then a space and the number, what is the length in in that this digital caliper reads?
in 4.2785
